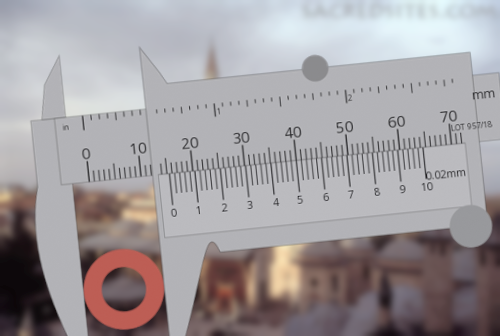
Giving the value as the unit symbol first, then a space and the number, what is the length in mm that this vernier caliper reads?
mm 15.5
